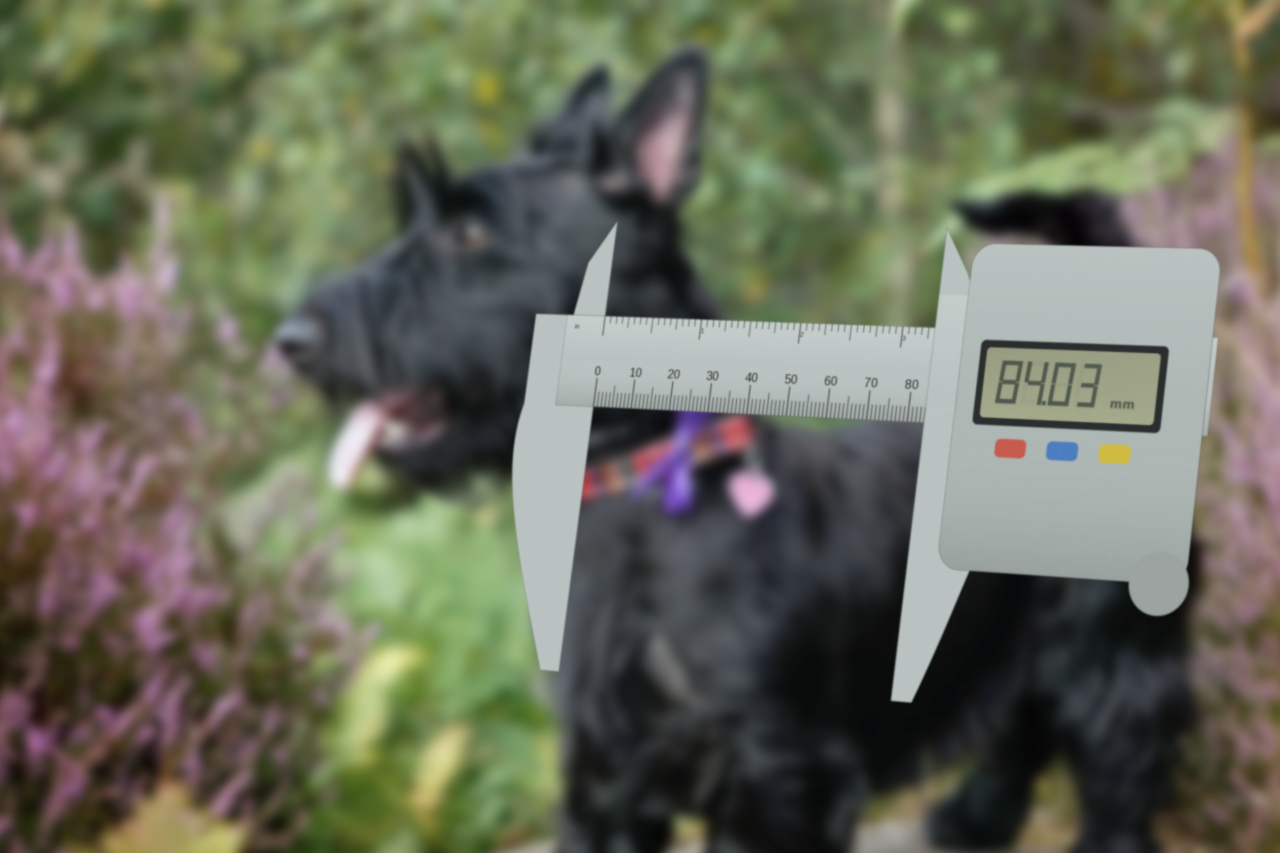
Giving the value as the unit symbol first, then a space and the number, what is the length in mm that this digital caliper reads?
mm 84.03
